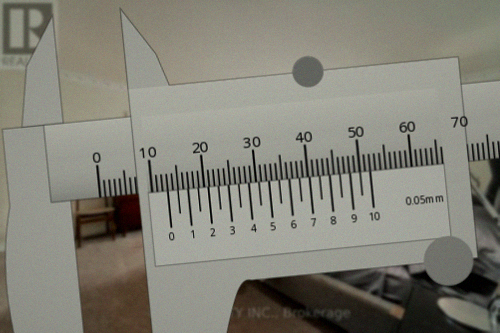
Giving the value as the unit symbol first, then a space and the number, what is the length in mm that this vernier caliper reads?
mm 13.0
